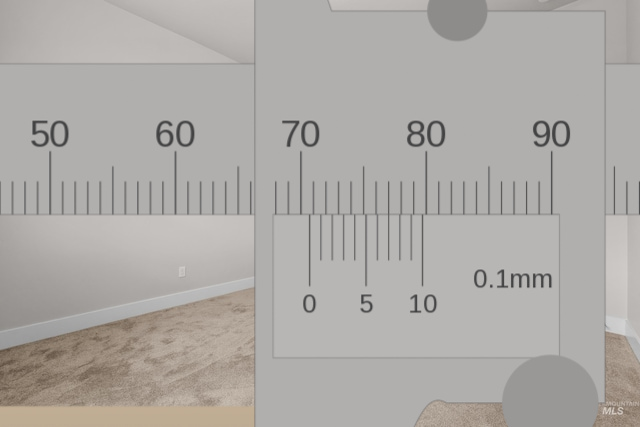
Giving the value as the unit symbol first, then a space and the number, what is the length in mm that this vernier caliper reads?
mm 70.7
